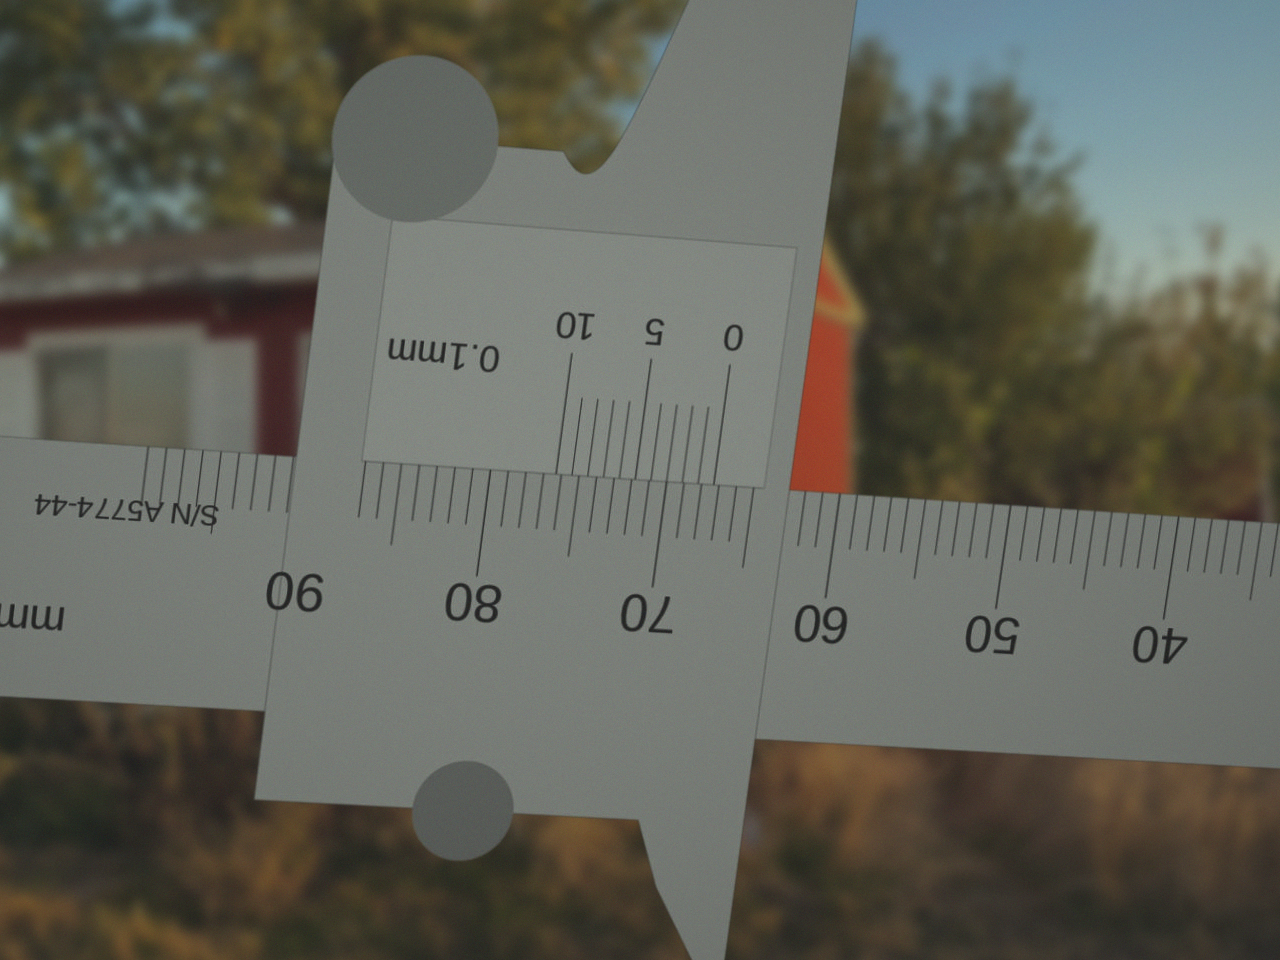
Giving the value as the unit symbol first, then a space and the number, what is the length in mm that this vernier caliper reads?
mm 67.3
